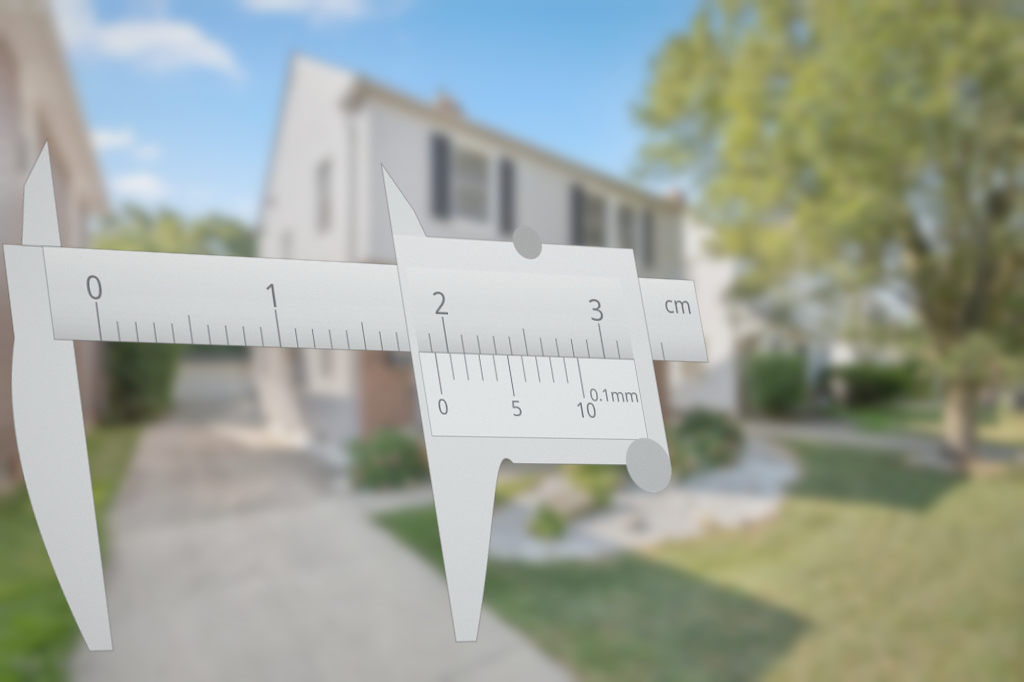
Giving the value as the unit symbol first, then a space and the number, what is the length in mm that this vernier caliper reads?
mm 19.2
